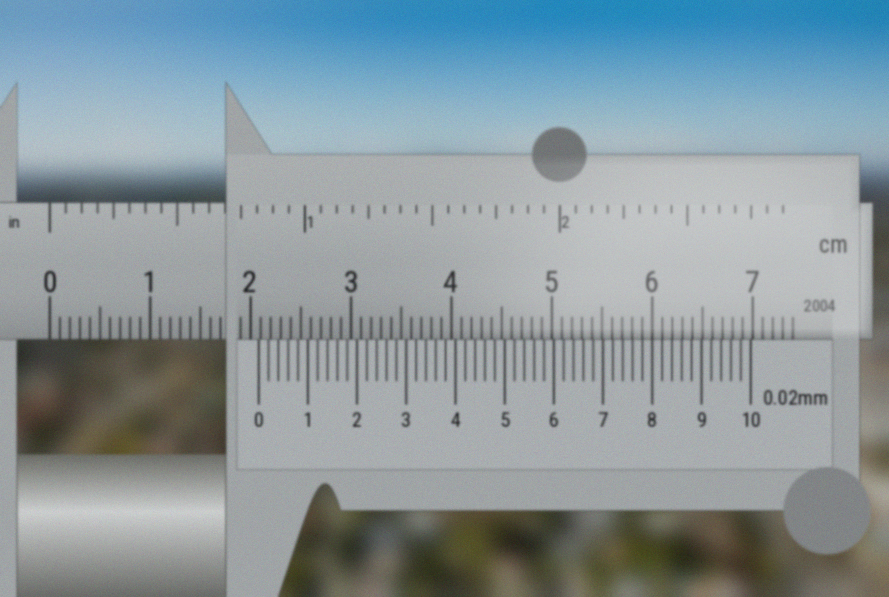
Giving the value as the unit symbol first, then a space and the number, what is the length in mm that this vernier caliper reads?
mm 20.8
